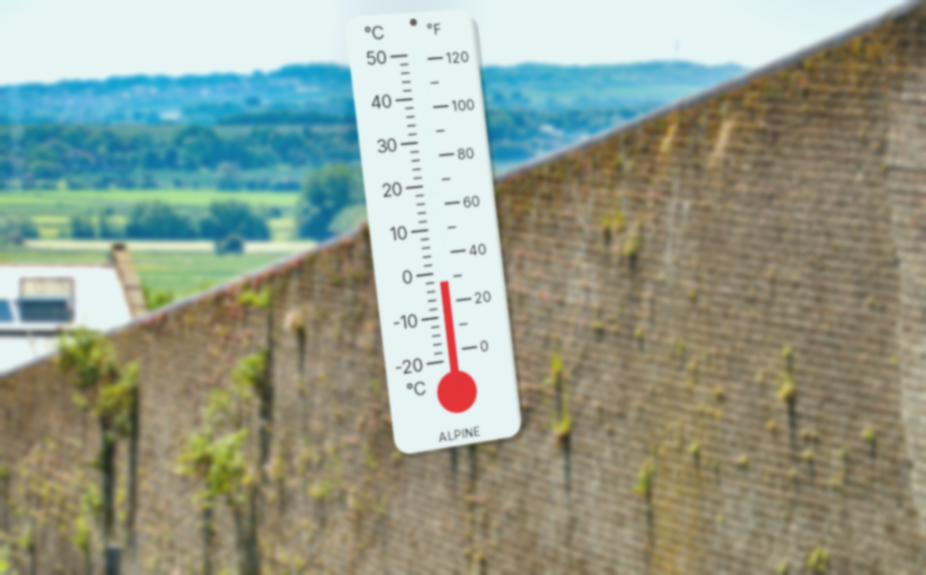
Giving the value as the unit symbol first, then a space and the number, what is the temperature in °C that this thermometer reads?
°C -2
